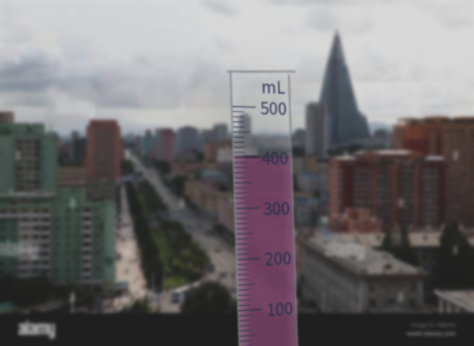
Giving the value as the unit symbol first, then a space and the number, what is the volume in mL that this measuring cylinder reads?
mL 400
